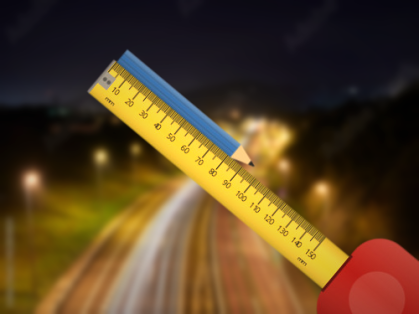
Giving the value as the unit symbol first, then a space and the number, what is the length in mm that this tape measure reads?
mm 95
